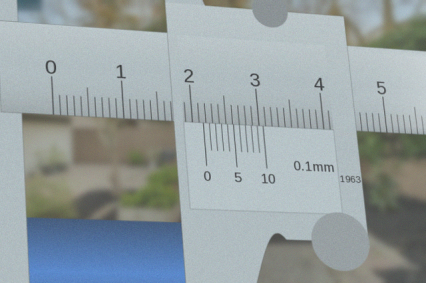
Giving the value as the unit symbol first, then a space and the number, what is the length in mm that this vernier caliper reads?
mm 21.6
